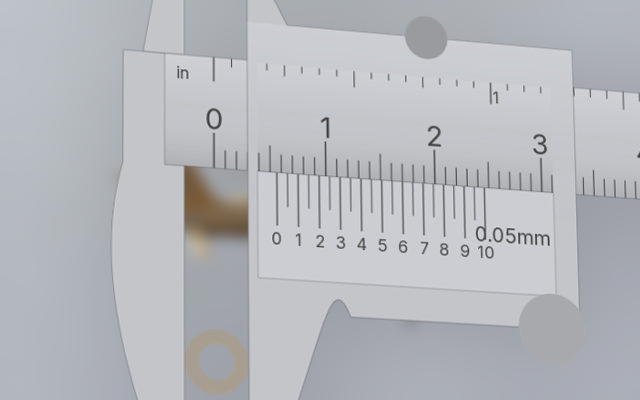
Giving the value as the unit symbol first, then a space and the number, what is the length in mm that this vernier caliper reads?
mm 5.6
